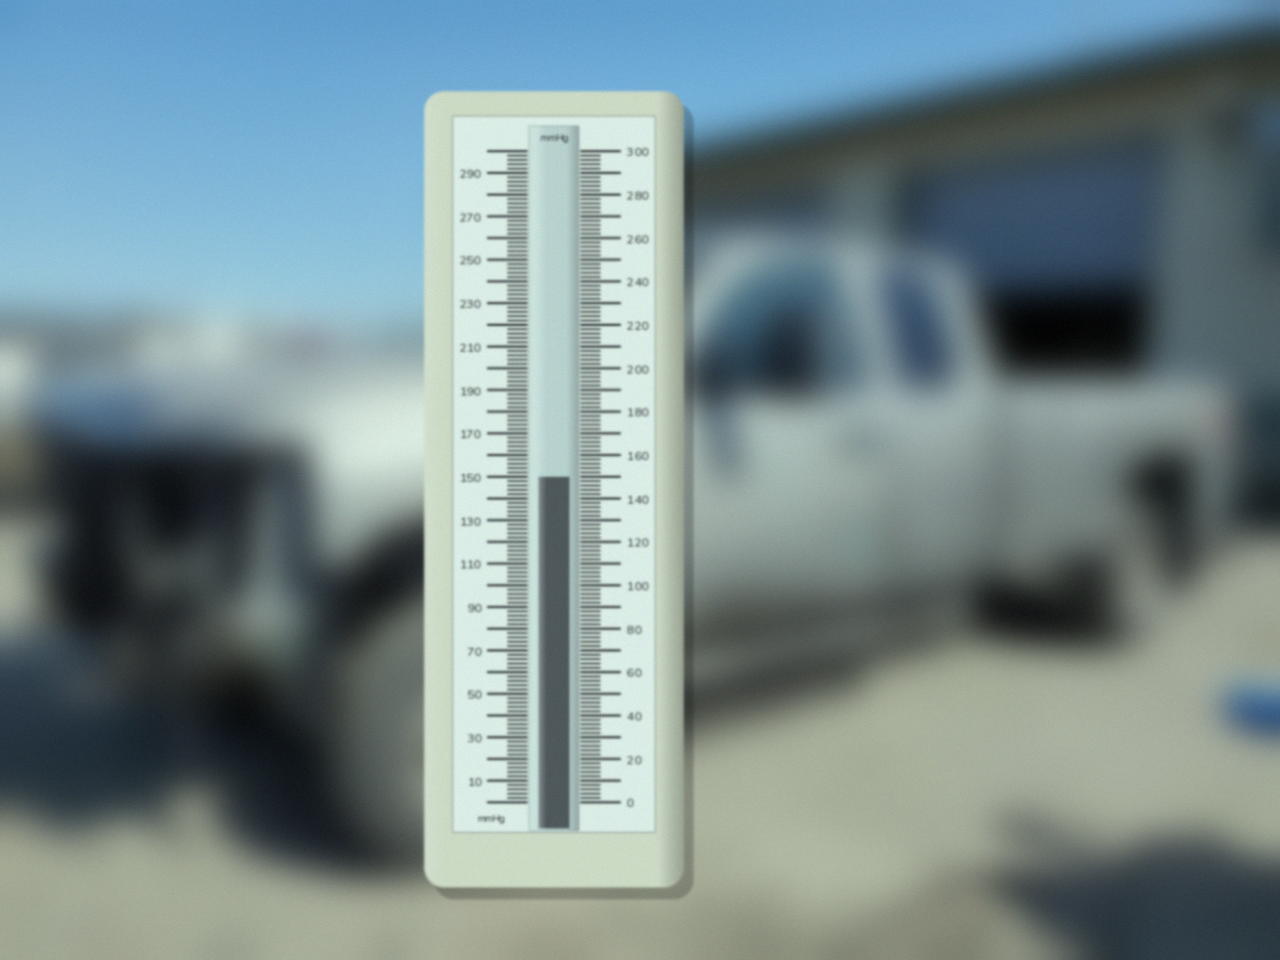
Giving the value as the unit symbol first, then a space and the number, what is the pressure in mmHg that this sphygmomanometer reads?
mmHg 150
